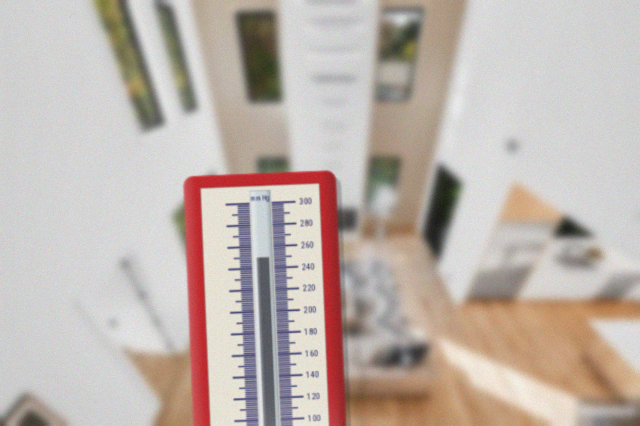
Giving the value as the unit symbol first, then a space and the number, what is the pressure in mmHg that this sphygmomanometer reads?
mmHg 250
